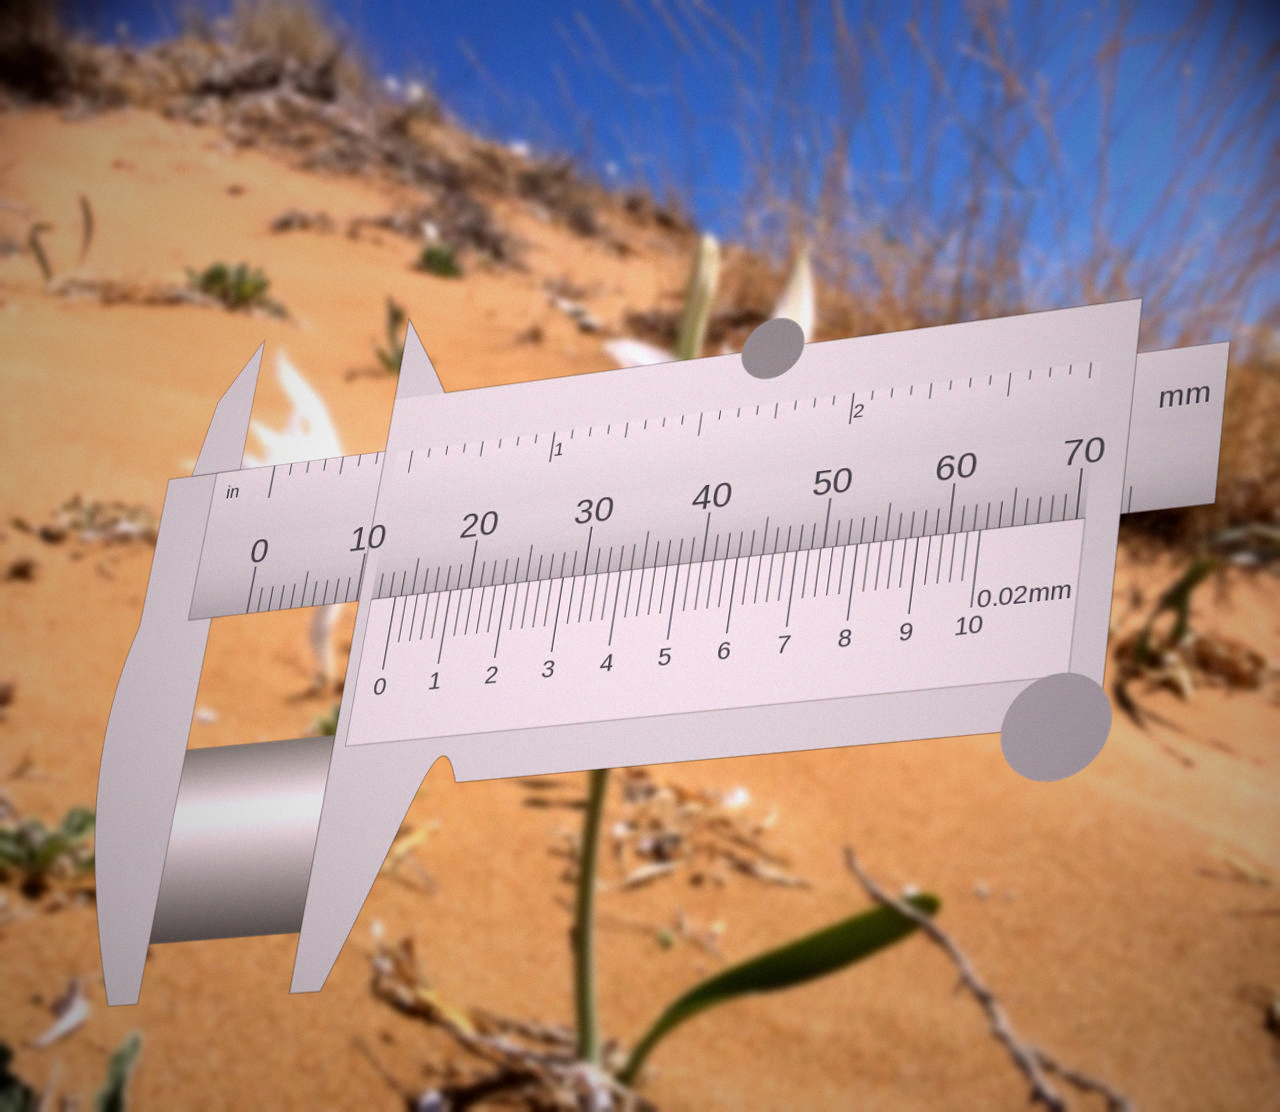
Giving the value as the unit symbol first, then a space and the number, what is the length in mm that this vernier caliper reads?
mm 13.5
